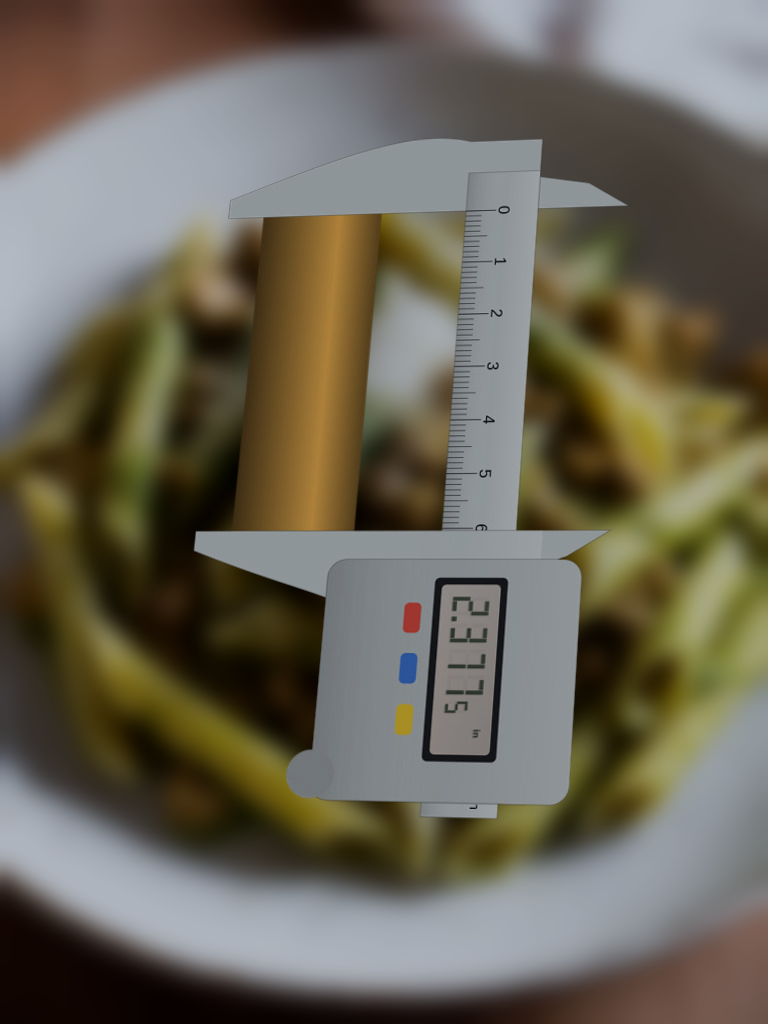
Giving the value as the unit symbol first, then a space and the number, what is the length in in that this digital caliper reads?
in 2.3775
